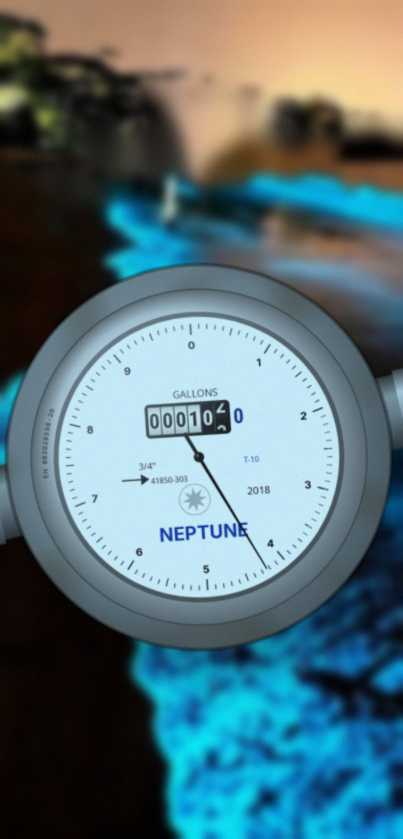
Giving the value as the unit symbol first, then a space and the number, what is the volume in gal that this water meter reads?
gal 1024.2
